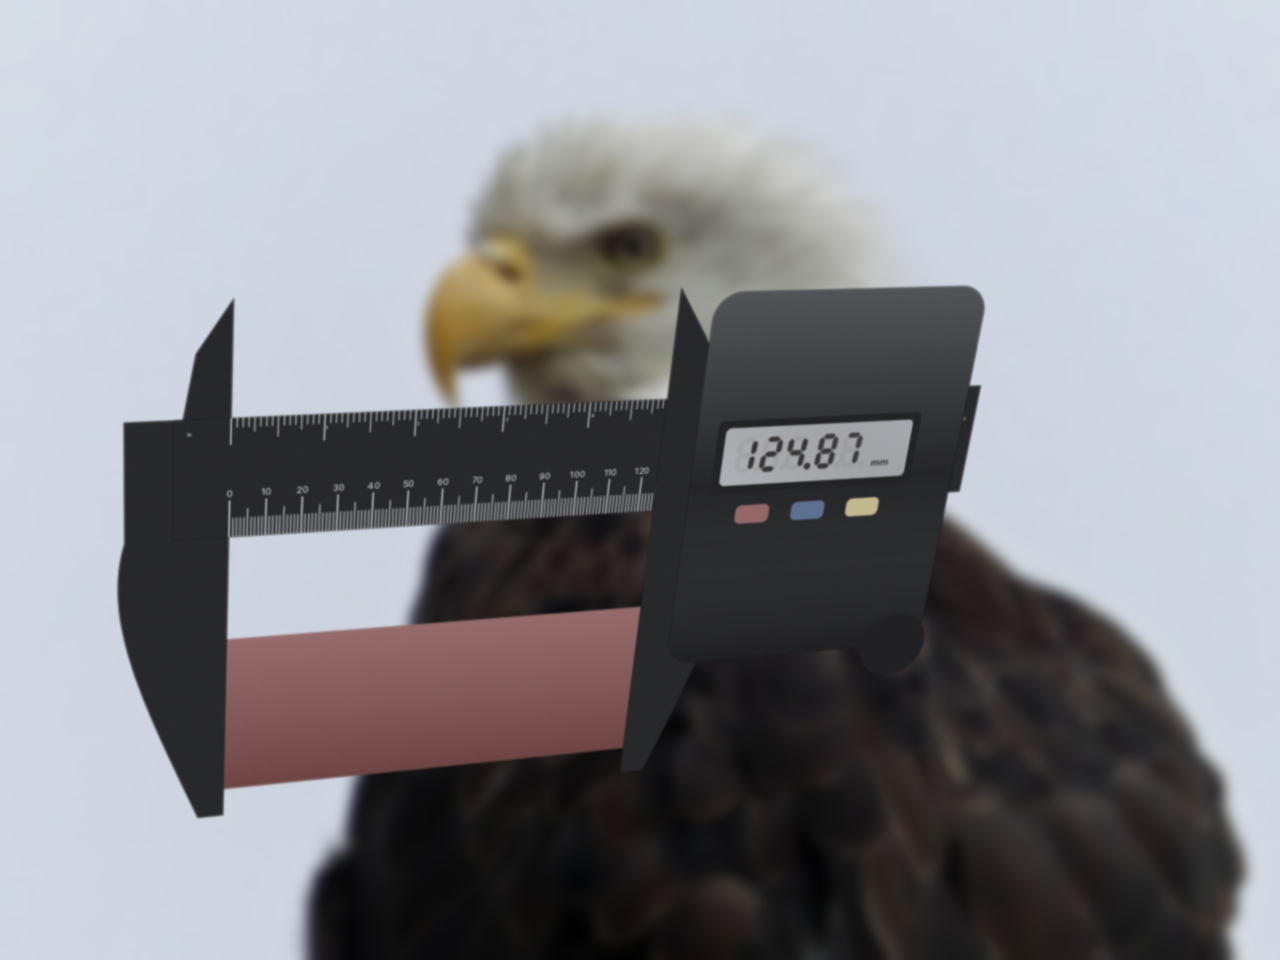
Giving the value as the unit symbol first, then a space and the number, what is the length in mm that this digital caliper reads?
mm 124.87
